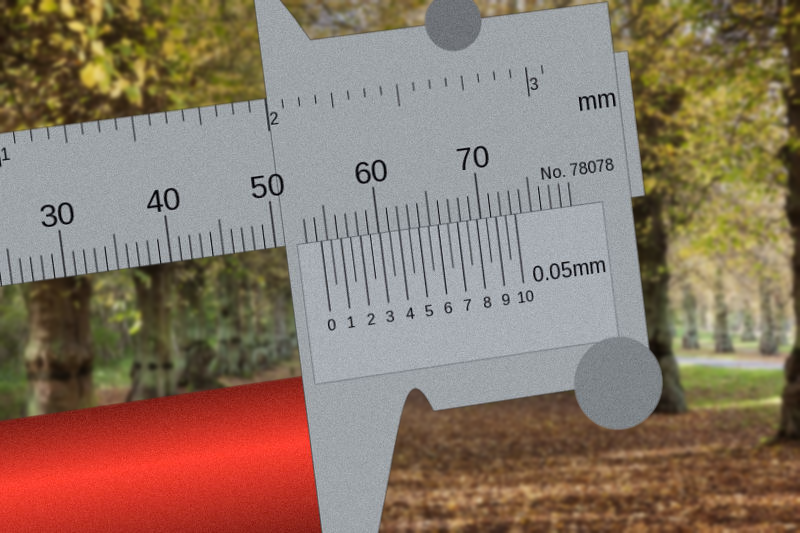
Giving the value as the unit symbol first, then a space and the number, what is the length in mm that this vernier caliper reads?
mm 54.4
